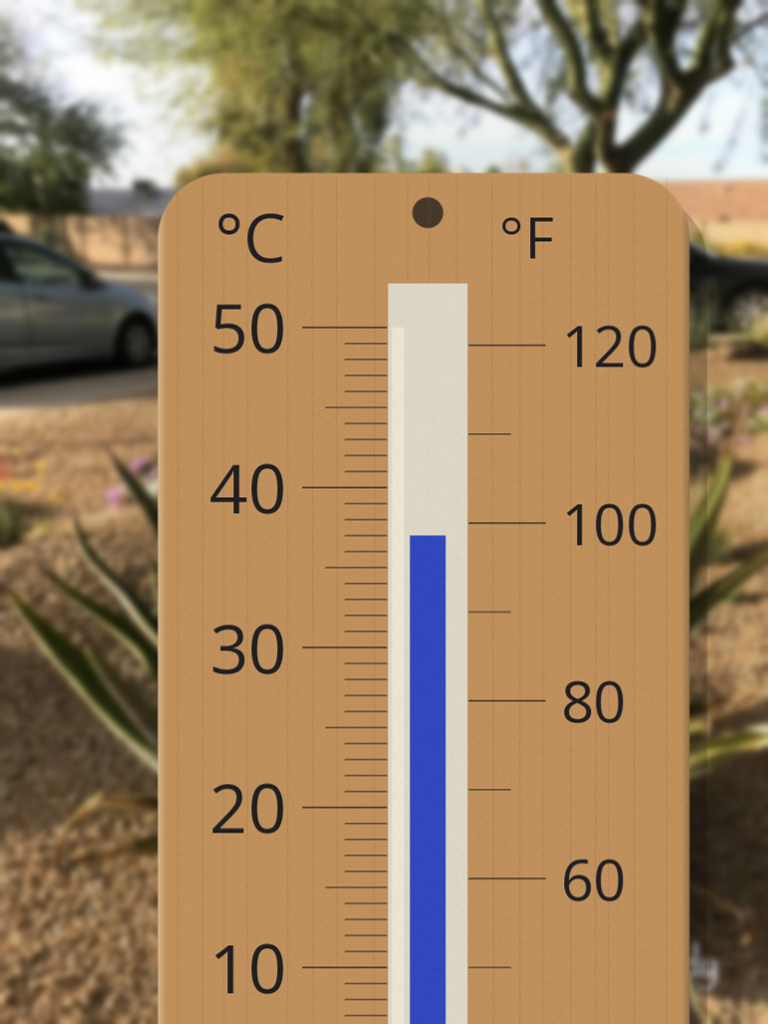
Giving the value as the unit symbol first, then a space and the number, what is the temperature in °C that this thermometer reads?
°C 37
